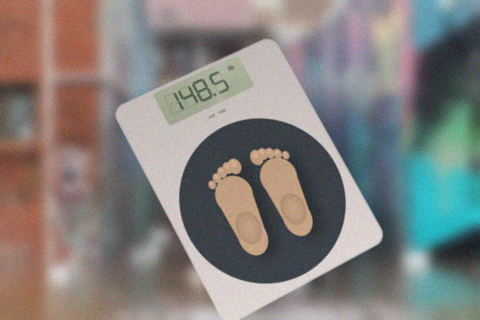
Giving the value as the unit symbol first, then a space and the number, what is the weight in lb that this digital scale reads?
lb 148.5
